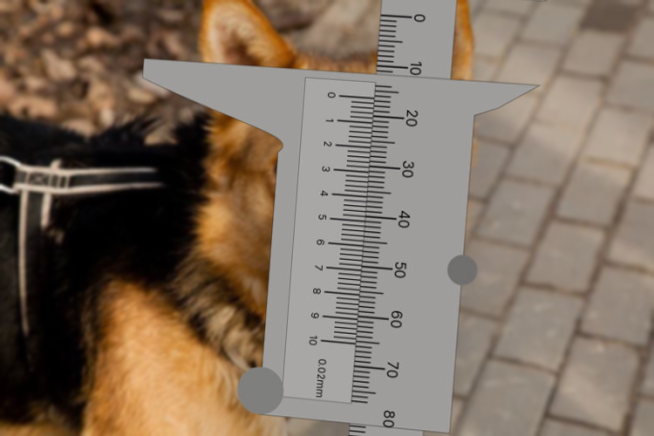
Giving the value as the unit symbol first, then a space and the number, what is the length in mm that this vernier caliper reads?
mm 16.5
